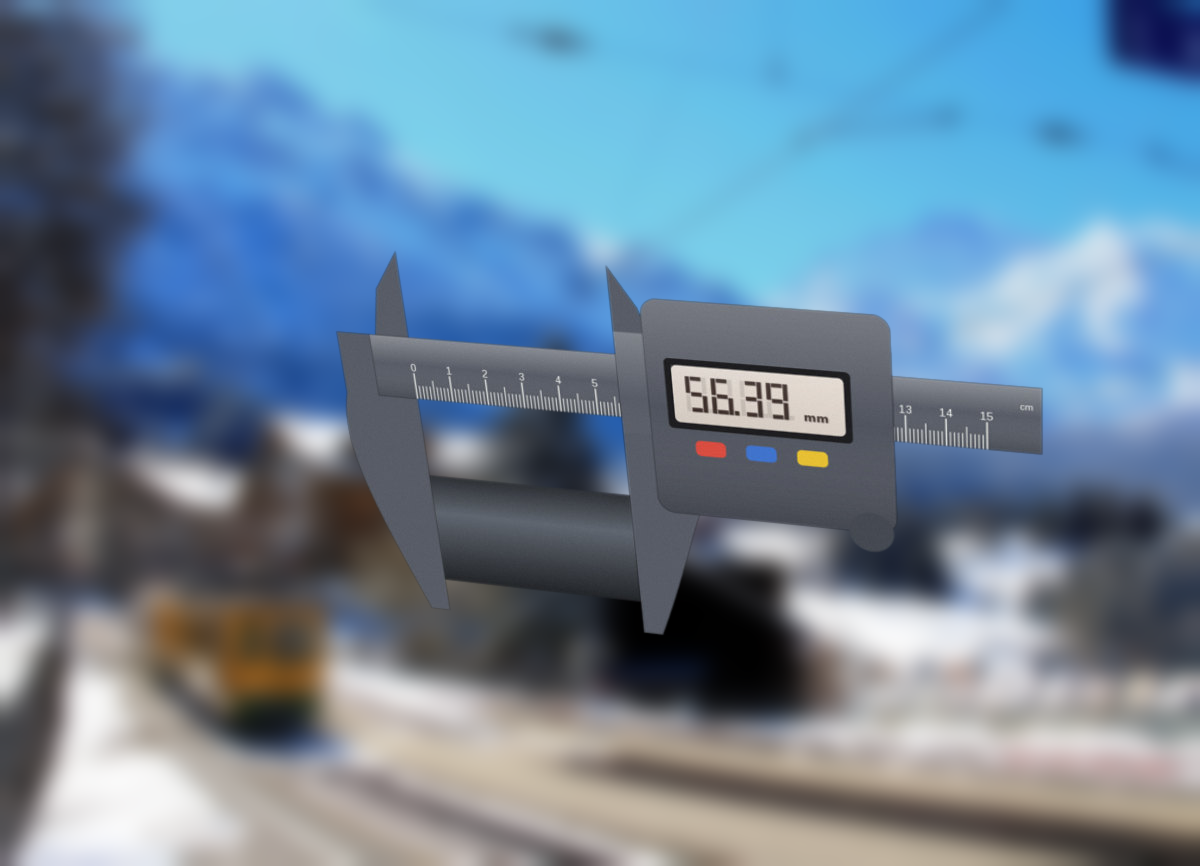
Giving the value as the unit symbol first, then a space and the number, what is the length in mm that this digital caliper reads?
mm 56.39
